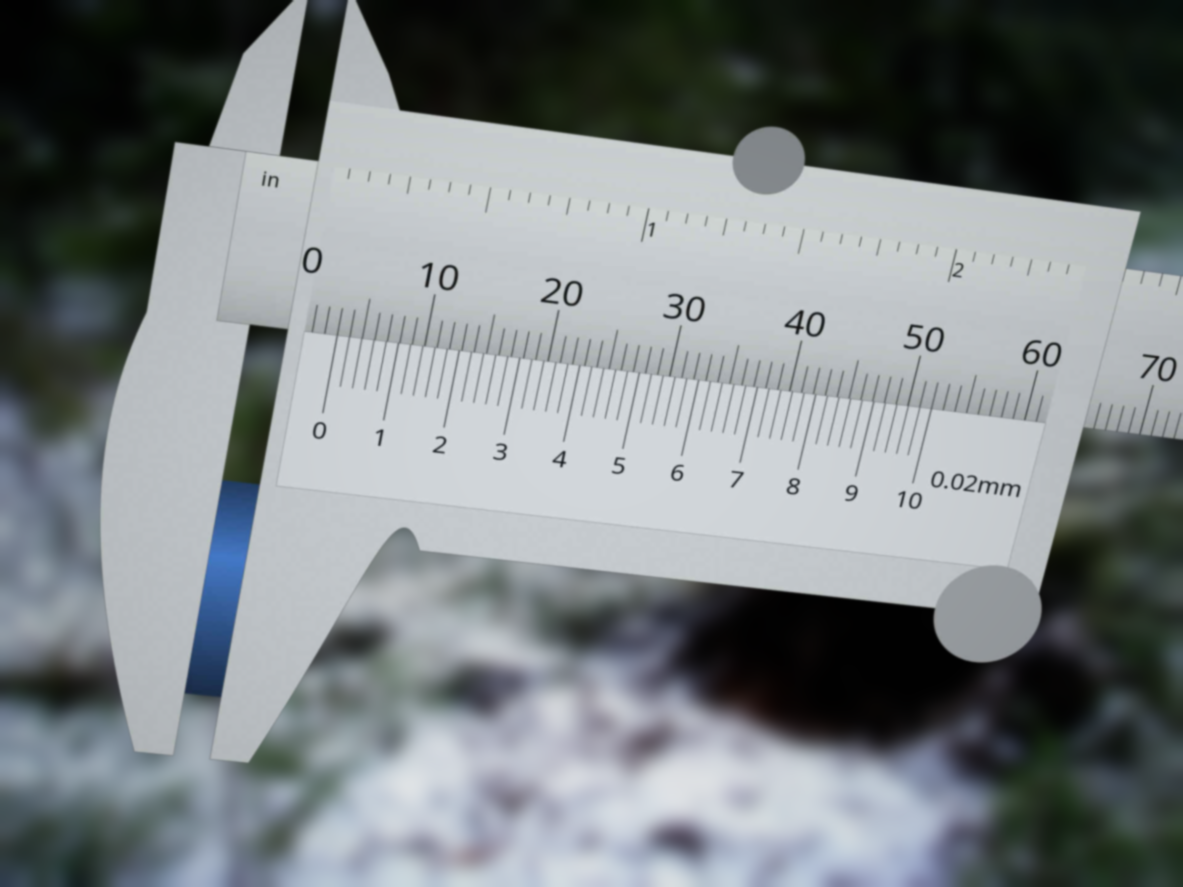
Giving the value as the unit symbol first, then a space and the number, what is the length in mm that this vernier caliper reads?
mm 3.0
